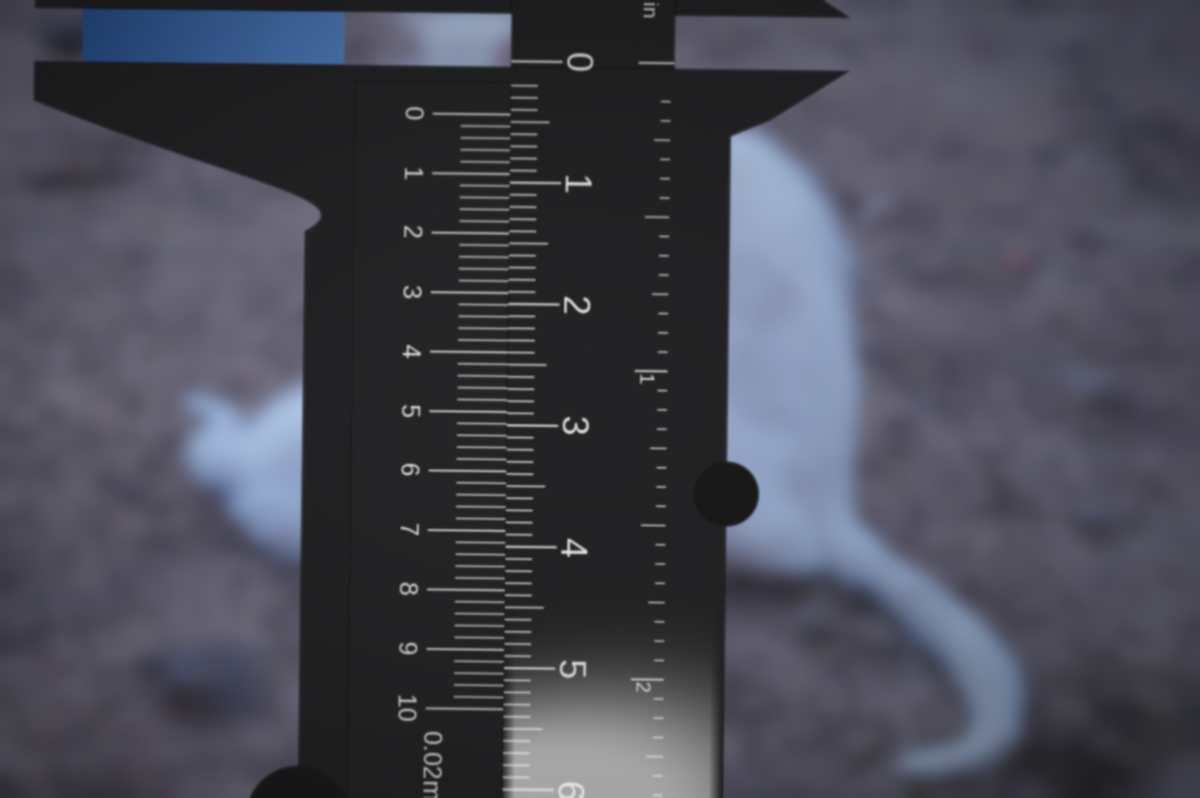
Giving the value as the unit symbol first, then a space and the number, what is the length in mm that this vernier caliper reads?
mm 4.4
